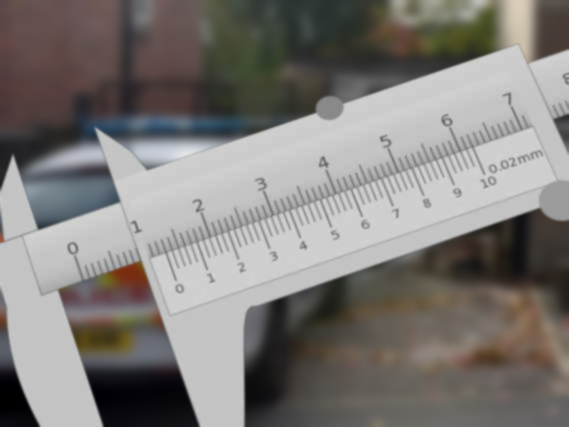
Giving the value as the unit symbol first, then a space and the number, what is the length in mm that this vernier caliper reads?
mm 13.0
